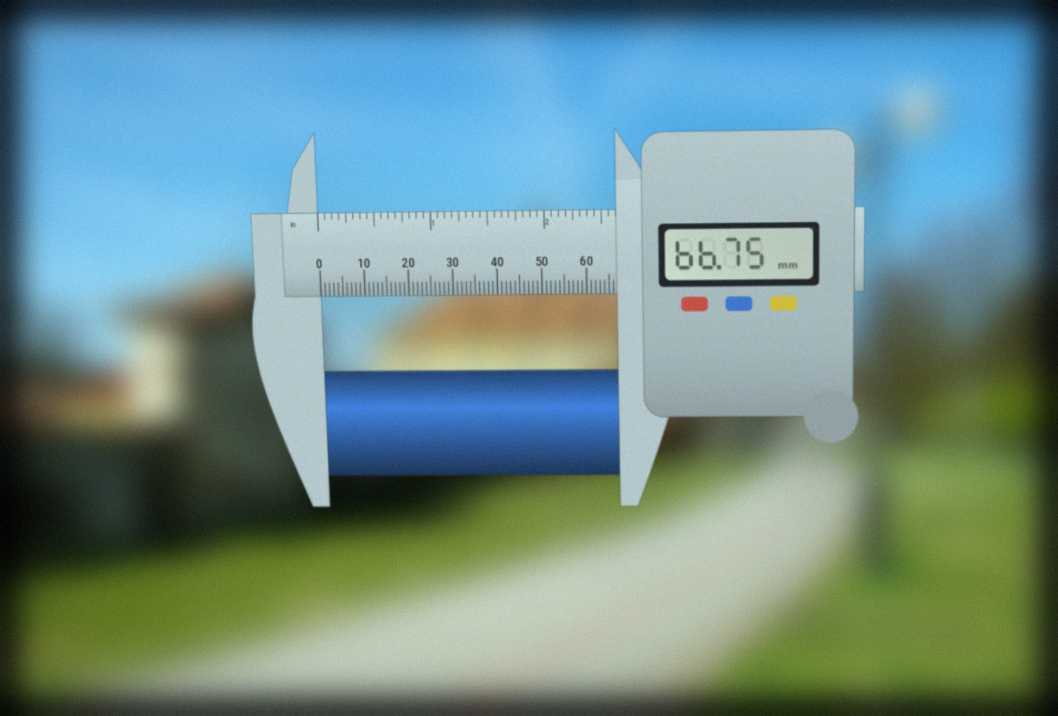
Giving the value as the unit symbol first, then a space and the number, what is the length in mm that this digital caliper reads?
mm 66.75
